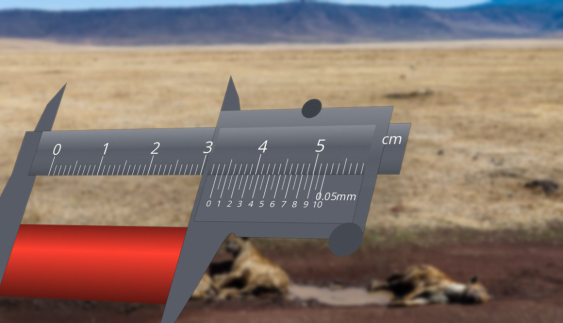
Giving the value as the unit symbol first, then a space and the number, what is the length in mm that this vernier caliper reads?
mm 33.0
